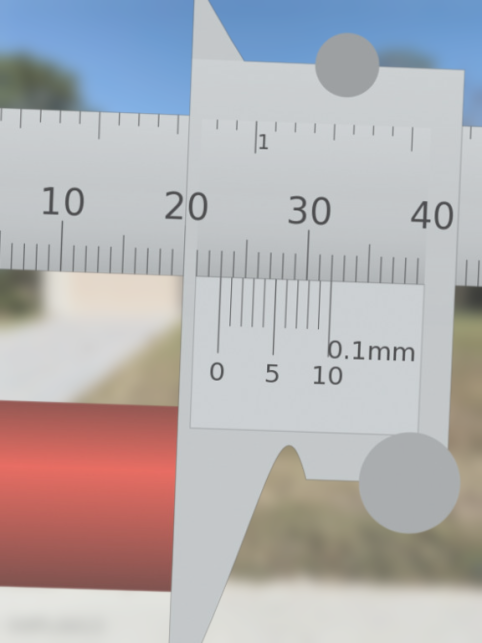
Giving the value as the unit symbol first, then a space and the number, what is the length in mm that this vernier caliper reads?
mm 23.0
